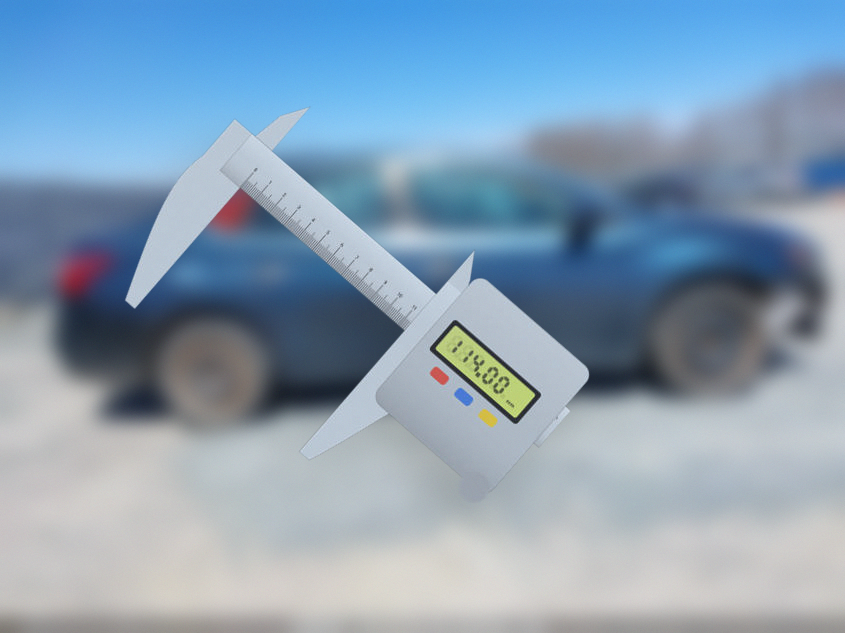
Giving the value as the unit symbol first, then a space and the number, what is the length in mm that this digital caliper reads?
mm 114.00
